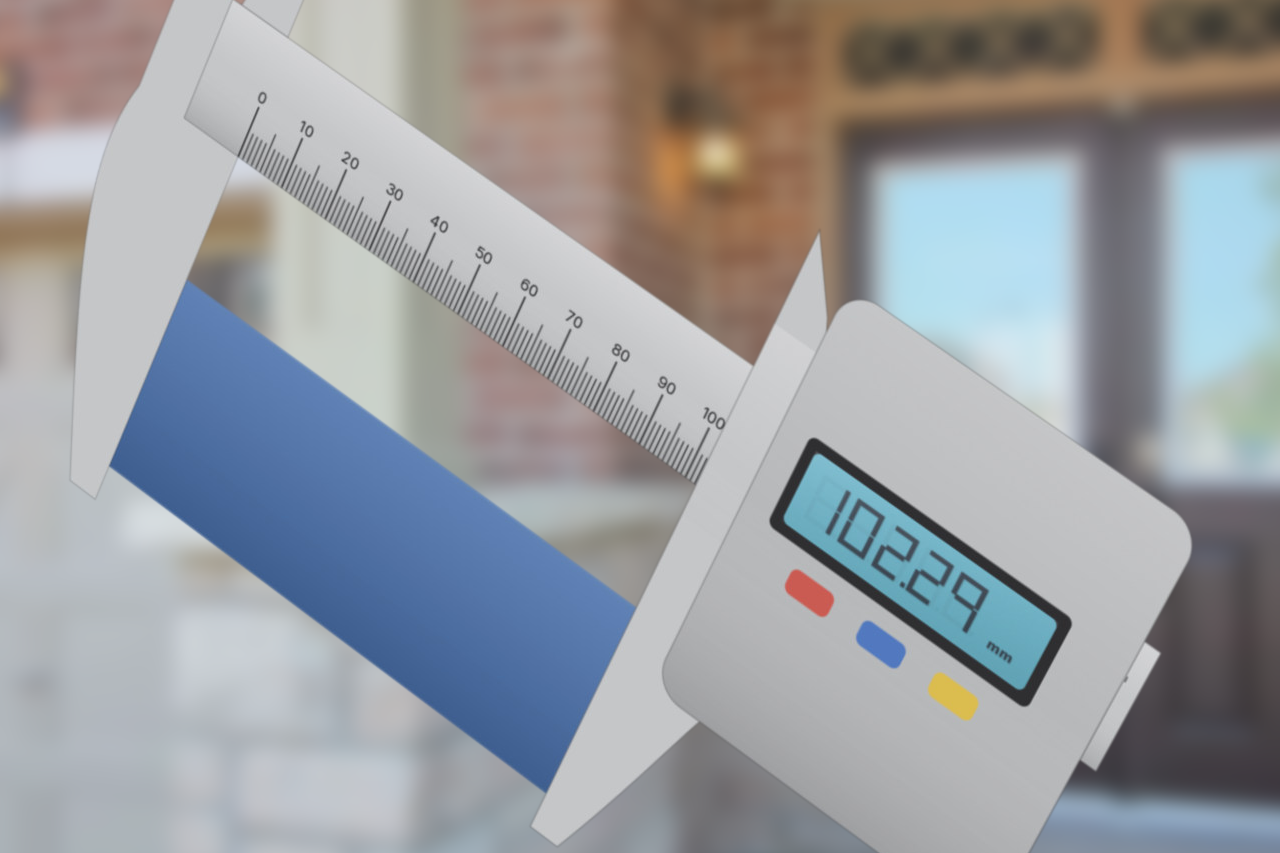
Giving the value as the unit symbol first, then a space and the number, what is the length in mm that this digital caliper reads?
mm 102.29
